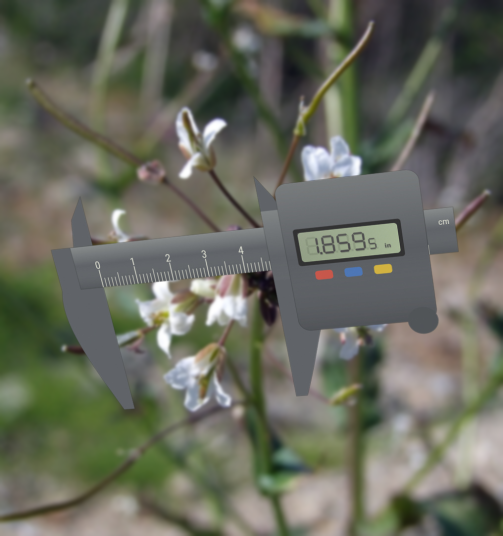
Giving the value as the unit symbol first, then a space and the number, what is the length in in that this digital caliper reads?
in 1.8595
